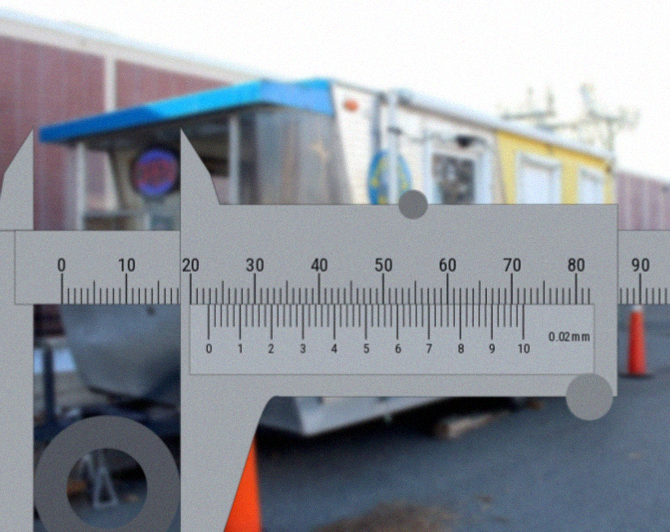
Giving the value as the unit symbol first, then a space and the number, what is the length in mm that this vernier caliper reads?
mm 22.8
